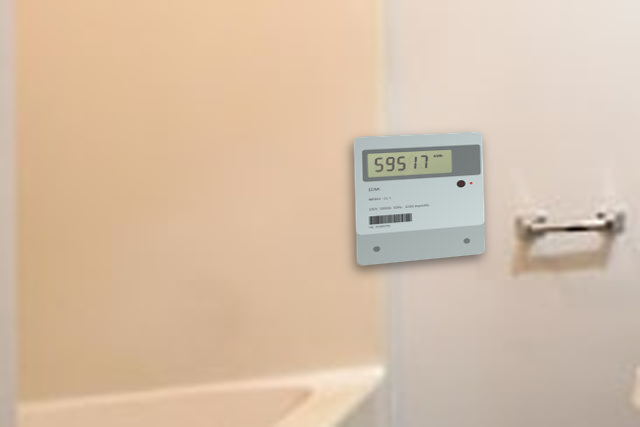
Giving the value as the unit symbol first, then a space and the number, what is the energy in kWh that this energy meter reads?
kWh 59517
